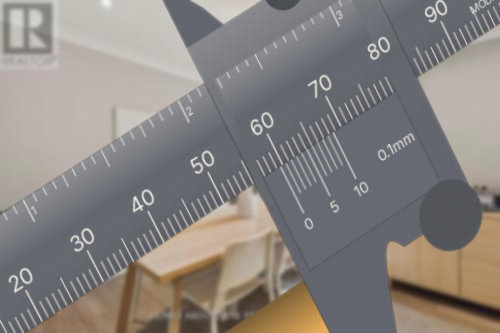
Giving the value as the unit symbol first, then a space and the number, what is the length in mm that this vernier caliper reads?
mm 59.6
